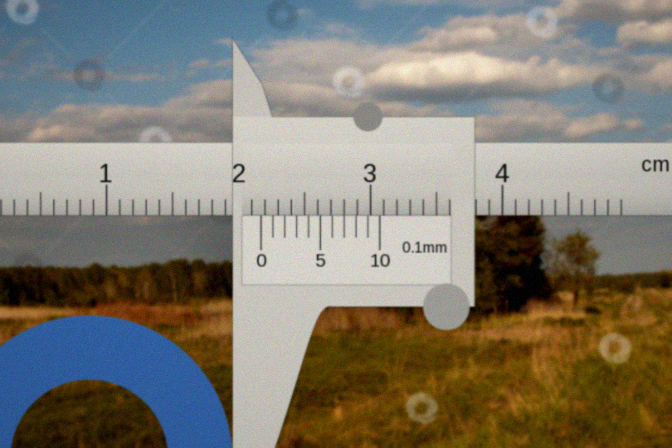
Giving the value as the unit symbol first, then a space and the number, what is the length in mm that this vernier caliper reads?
mm 21.7
